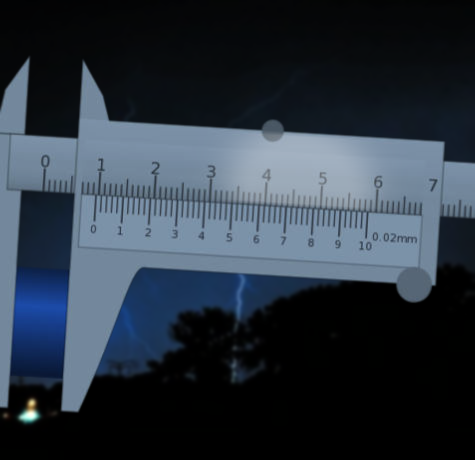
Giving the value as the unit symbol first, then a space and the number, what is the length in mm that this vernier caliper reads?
mm 9.5
